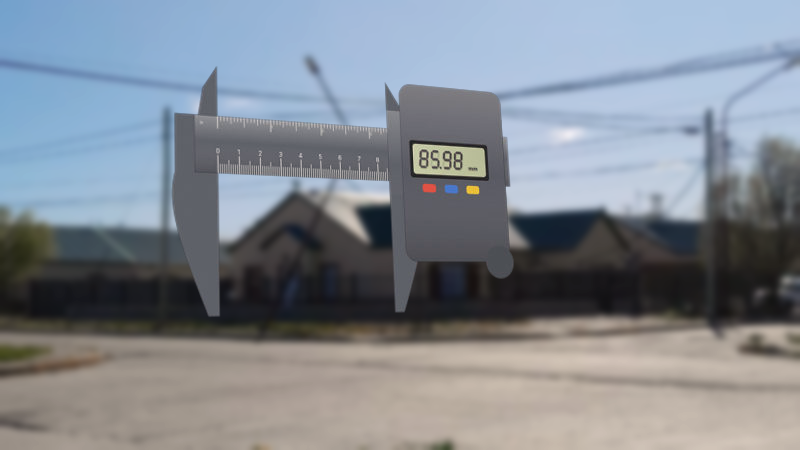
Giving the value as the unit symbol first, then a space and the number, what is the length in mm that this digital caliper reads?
mm 85.98
